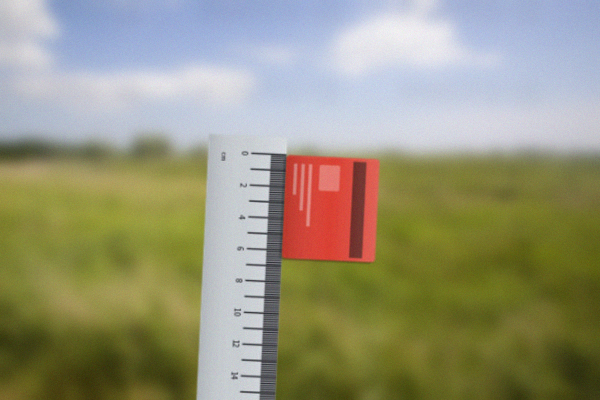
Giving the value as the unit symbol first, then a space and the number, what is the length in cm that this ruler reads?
cm 6.5
